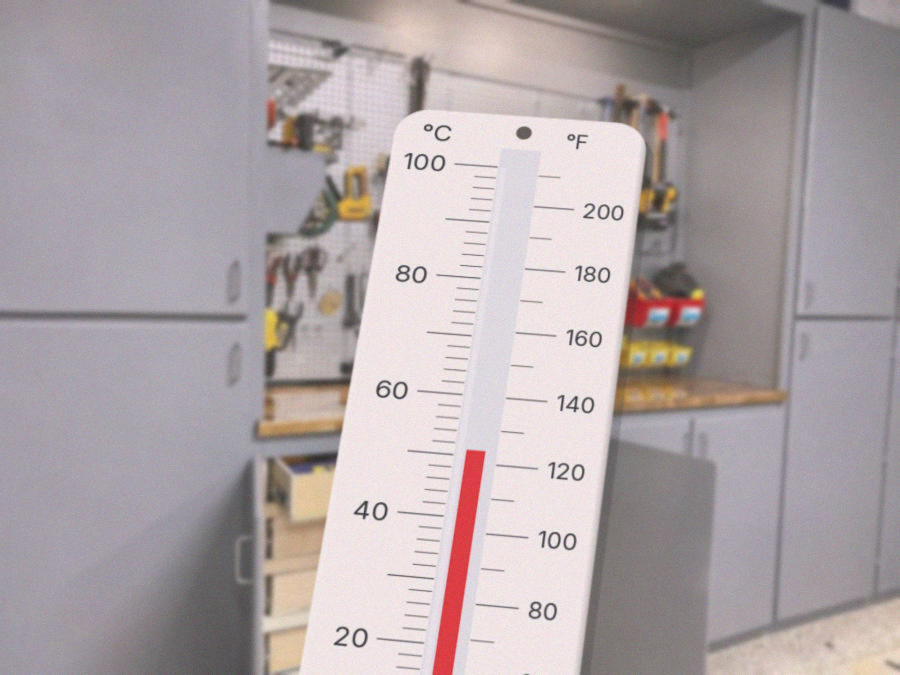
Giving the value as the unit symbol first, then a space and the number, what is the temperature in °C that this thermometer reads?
°C 51
